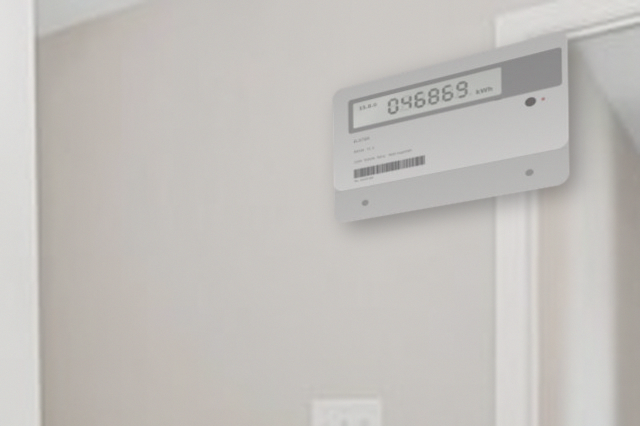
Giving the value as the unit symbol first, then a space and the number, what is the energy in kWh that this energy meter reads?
kWh 46869
